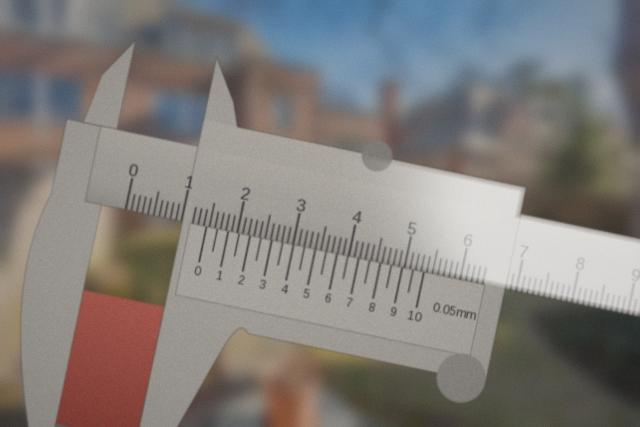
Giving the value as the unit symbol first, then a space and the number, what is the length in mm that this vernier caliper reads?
mm 14.5
